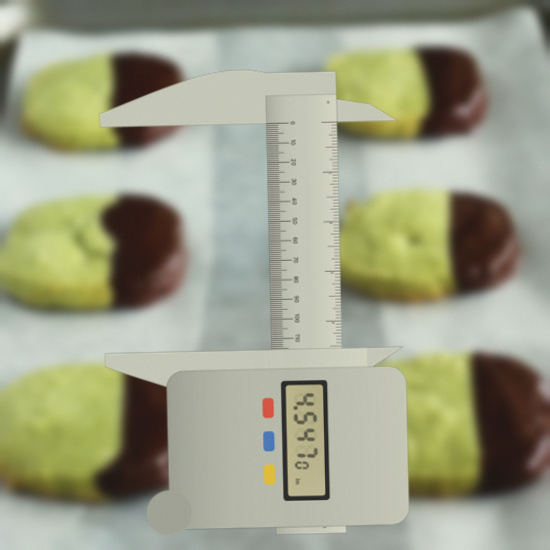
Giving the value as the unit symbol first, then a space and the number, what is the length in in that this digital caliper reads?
in 4.5470
